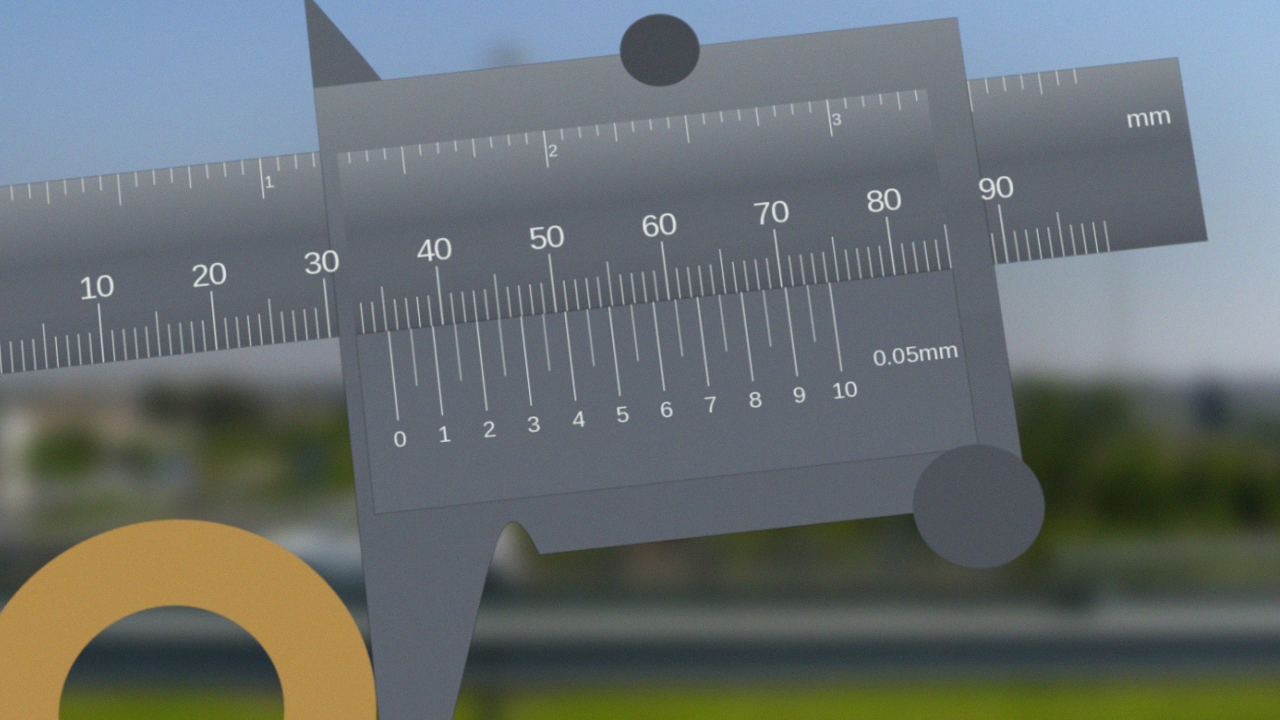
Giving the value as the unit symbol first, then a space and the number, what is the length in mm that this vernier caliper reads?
mm 35.2
